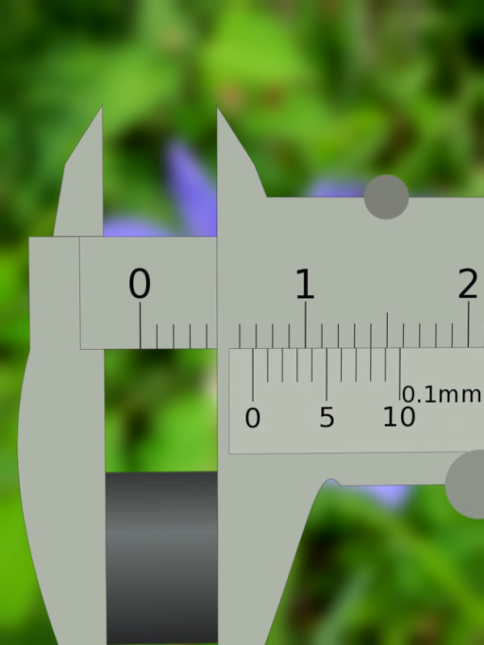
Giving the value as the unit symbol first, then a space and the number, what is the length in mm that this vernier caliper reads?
mm 6.8
